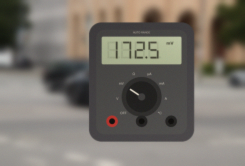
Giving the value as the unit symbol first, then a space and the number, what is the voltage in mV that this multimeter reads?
mV 172.5
